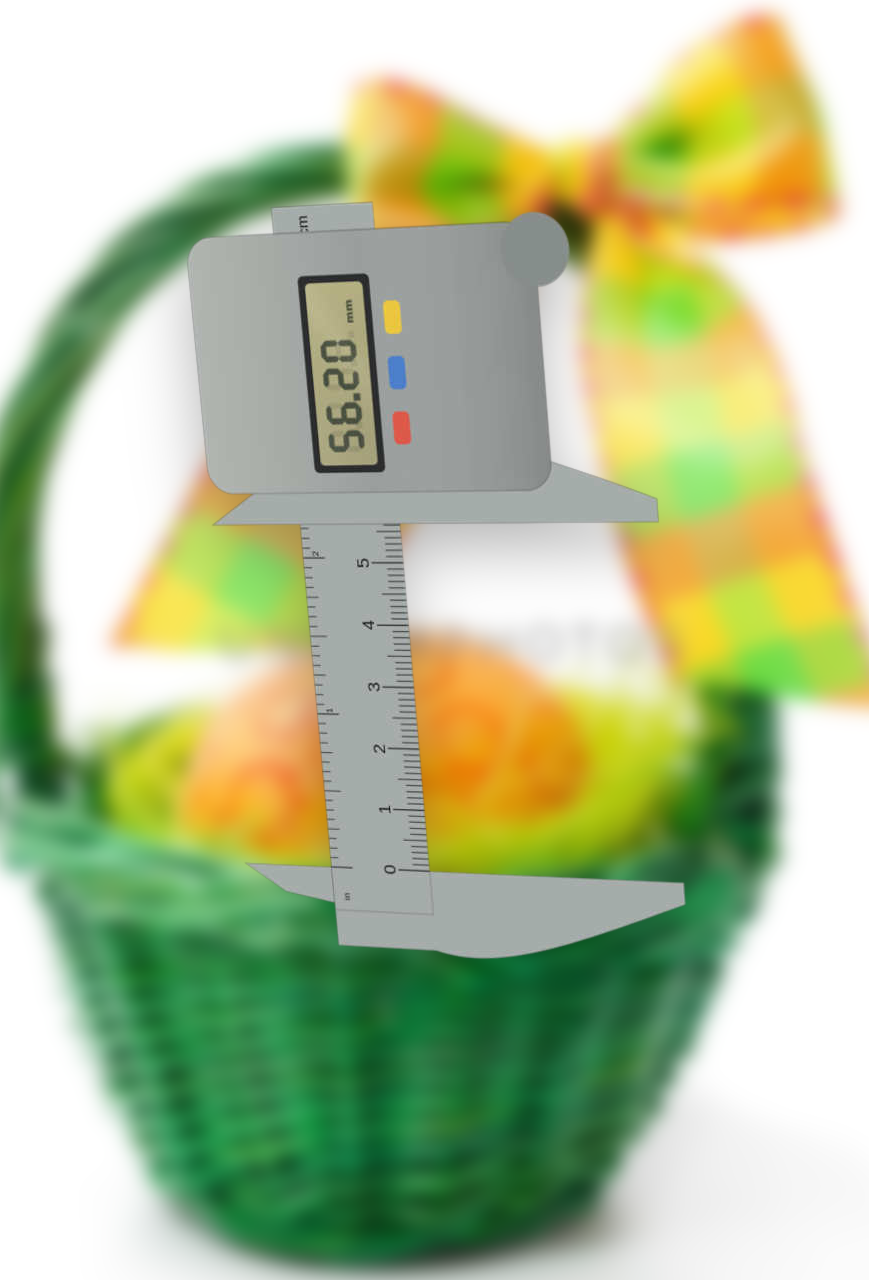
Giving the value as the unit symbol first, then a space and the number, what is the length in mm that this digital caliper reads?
mm 56.20
